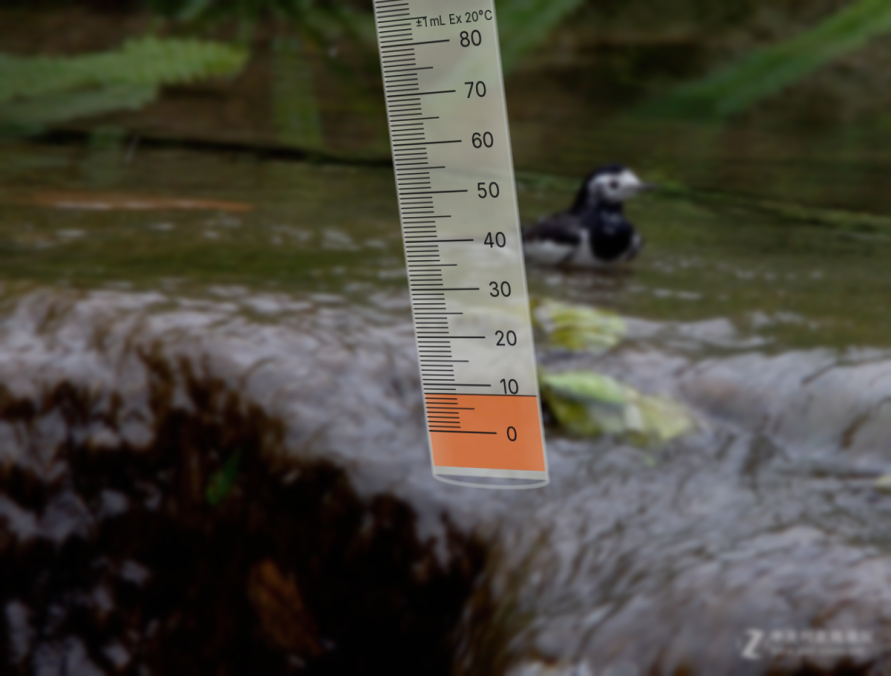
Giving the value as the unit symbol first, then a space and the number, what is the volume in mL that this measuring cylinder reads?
mL 8
